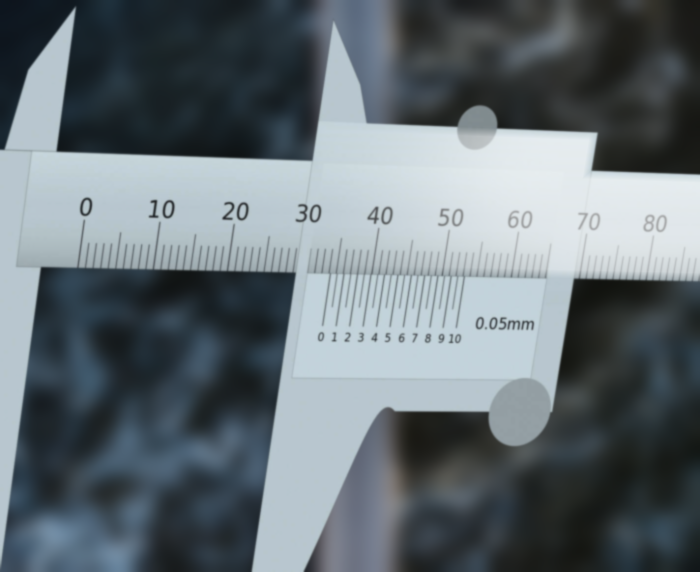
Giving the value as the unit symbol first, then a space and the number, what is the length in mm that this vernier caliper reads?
mm 34.2
